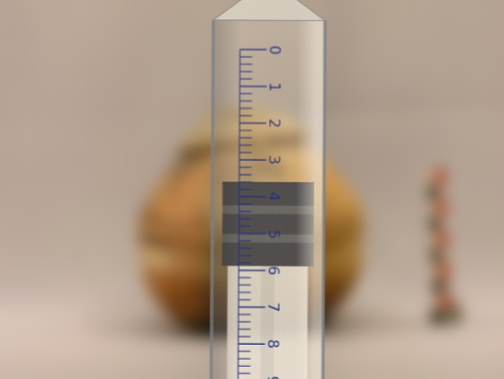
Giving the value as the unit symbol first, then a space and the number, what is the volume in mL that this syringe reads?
mL 3.6
